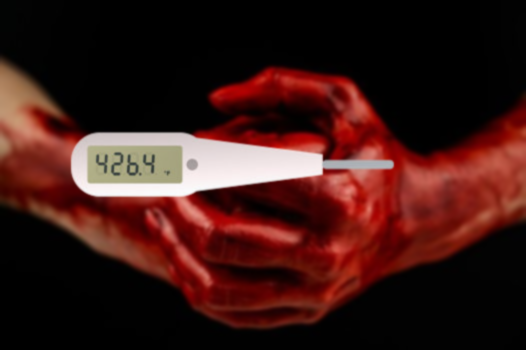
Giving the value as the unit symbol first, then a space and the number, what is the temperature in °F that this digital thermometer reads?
°F 426.4
